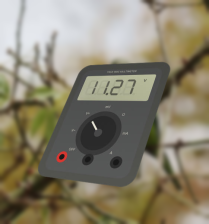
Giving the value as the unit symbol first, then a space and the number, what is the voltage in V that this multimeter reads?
V 11.27
